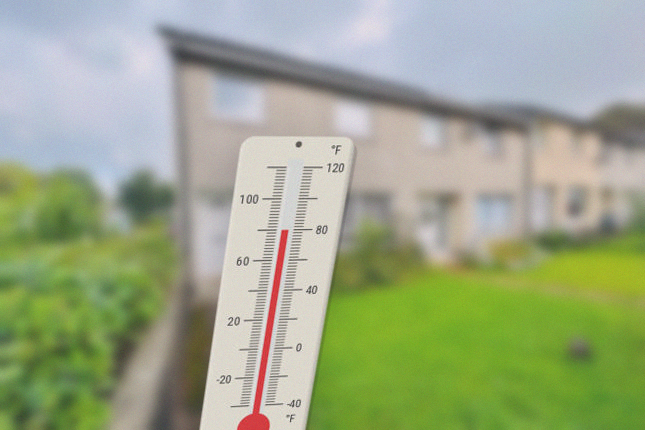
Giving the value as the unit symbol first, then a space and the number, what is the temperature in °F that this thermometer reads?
°F 80
